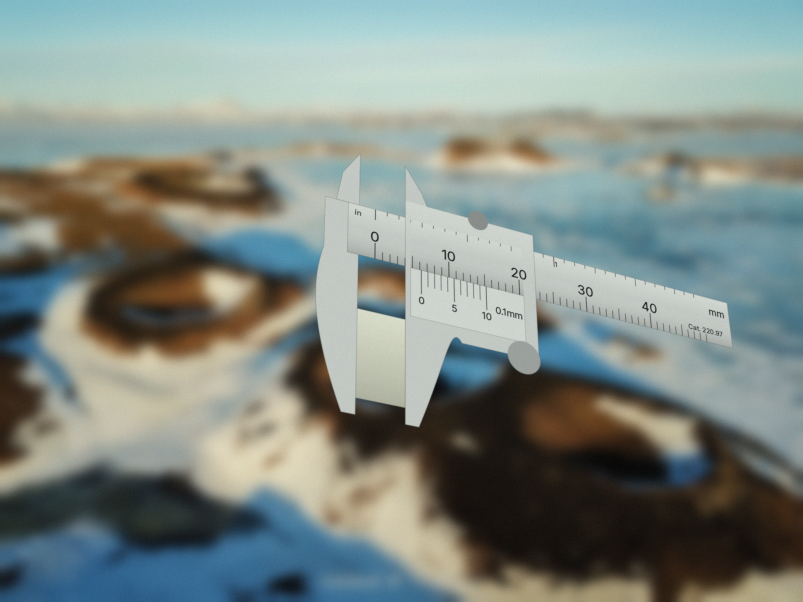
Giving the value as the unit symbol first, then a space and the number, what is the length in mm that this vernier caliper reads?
mm 6.2
